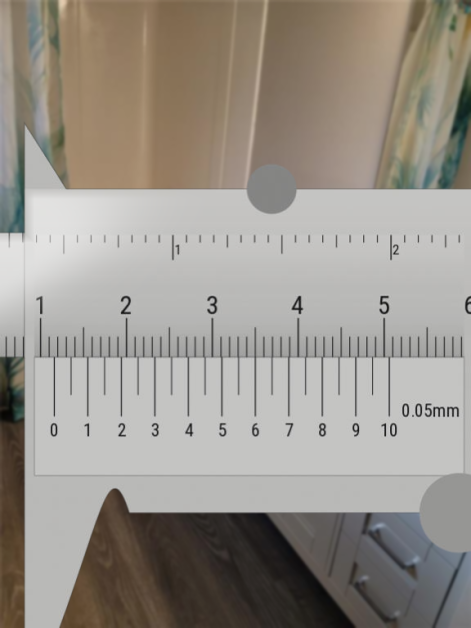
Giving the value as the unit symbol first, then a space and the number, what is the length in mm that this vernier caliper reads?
mm 11.6
